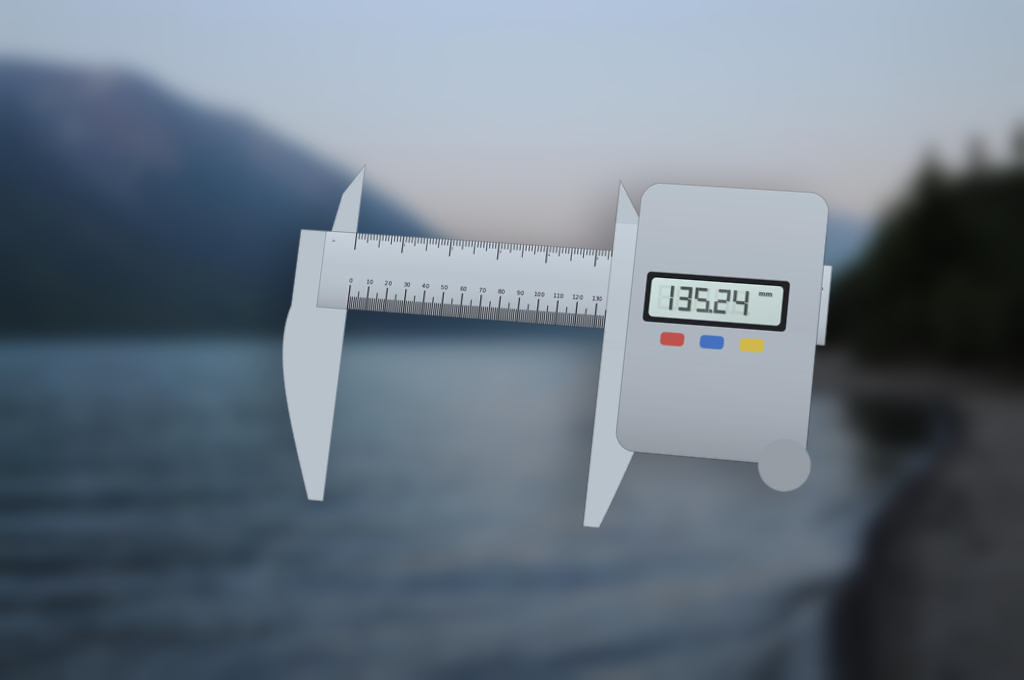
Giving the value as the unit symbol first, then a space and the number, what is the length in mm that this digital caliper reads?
mm 135.24
